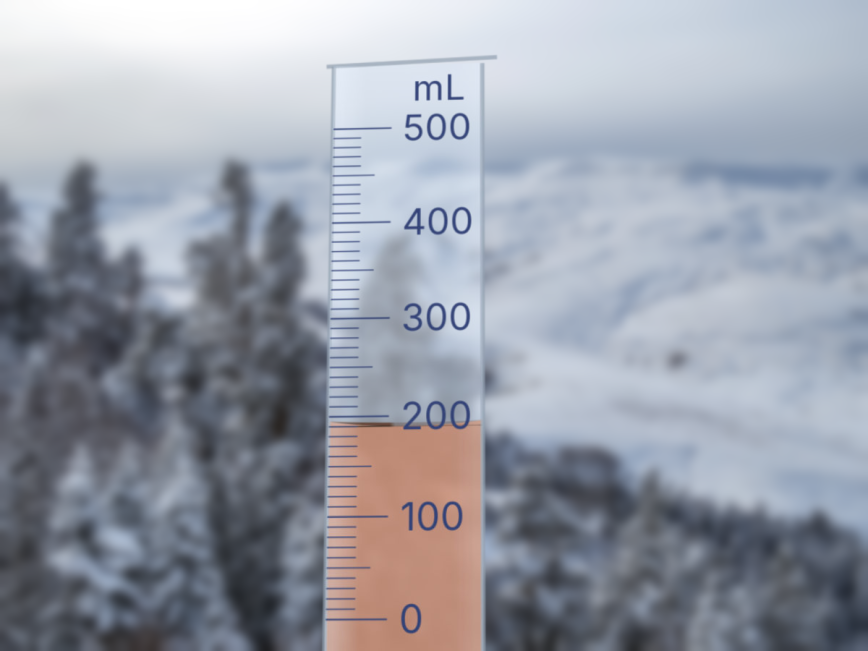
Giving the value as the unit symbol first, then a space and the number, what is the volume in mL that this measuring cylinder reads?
mL 190
